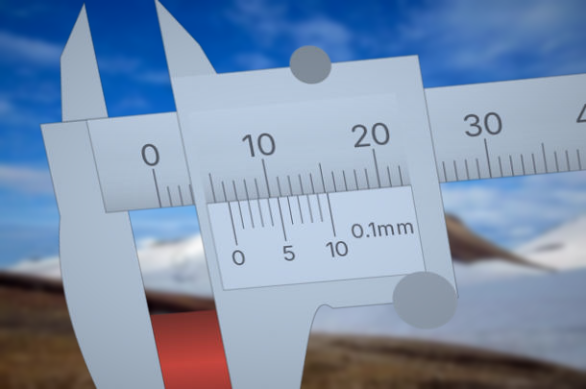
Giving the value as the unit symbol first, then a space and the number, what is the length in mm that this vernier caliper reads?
mm 6.2
